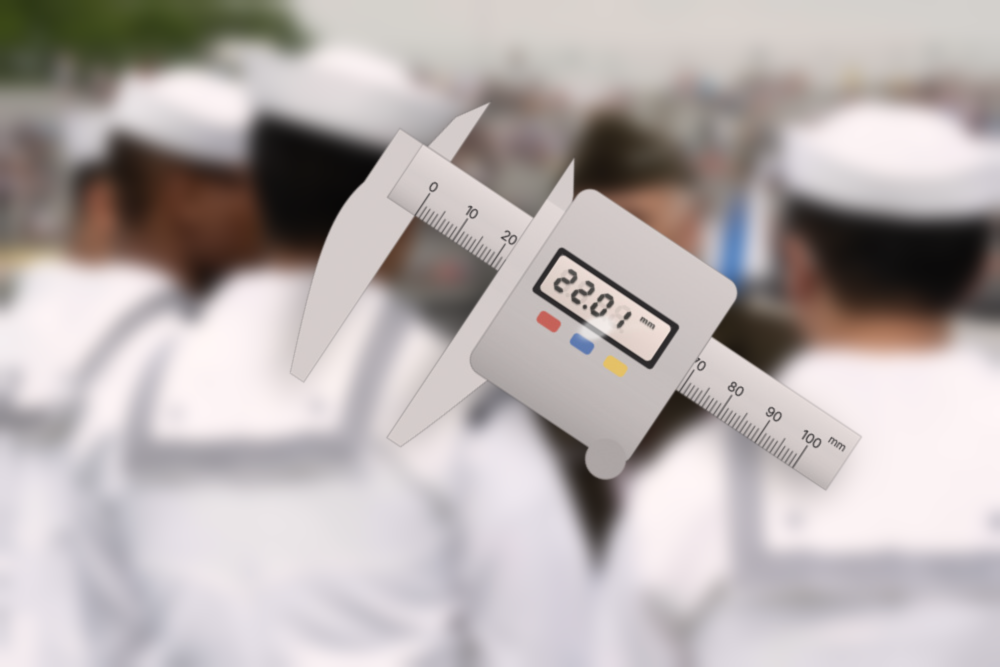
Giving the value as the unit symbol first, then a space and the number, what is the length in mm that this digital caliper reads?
mm 22.01
